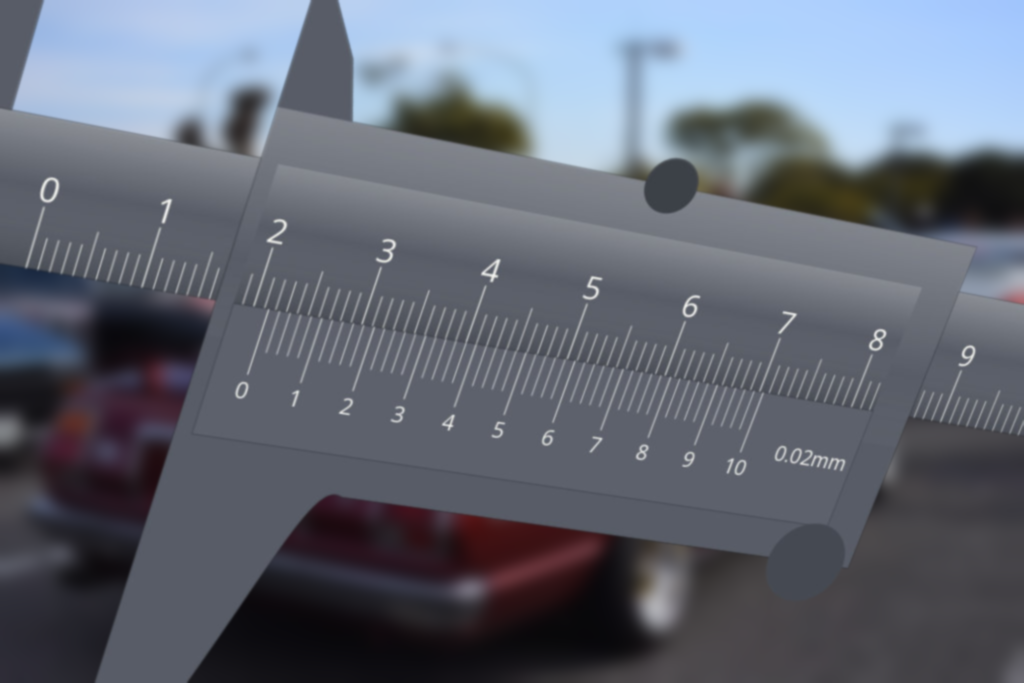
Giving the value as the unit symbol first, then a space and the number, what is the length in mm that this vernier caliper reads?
mm 21.4
